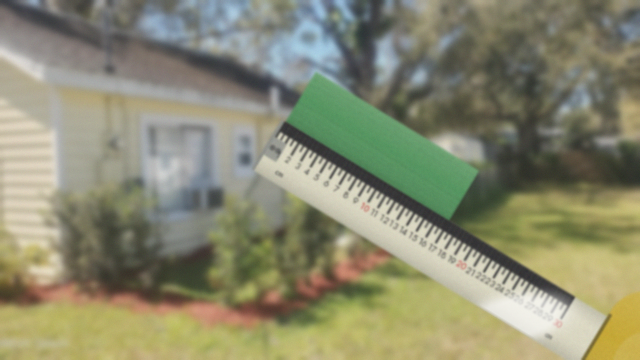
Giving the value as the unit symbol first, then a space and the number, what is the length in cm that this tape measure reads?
cm 17
